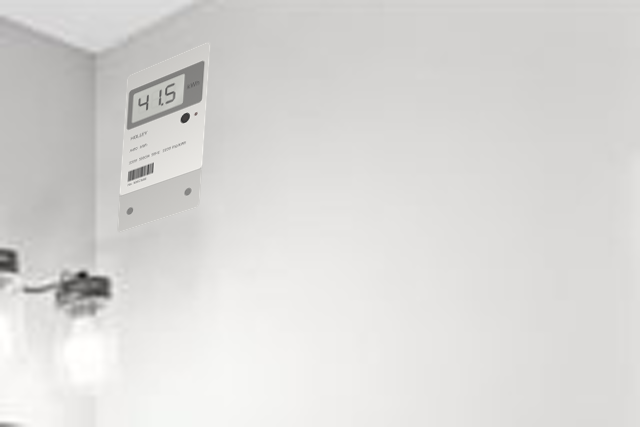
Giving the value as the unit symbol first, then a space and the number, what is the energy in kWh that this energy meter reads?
kWh 41.5
